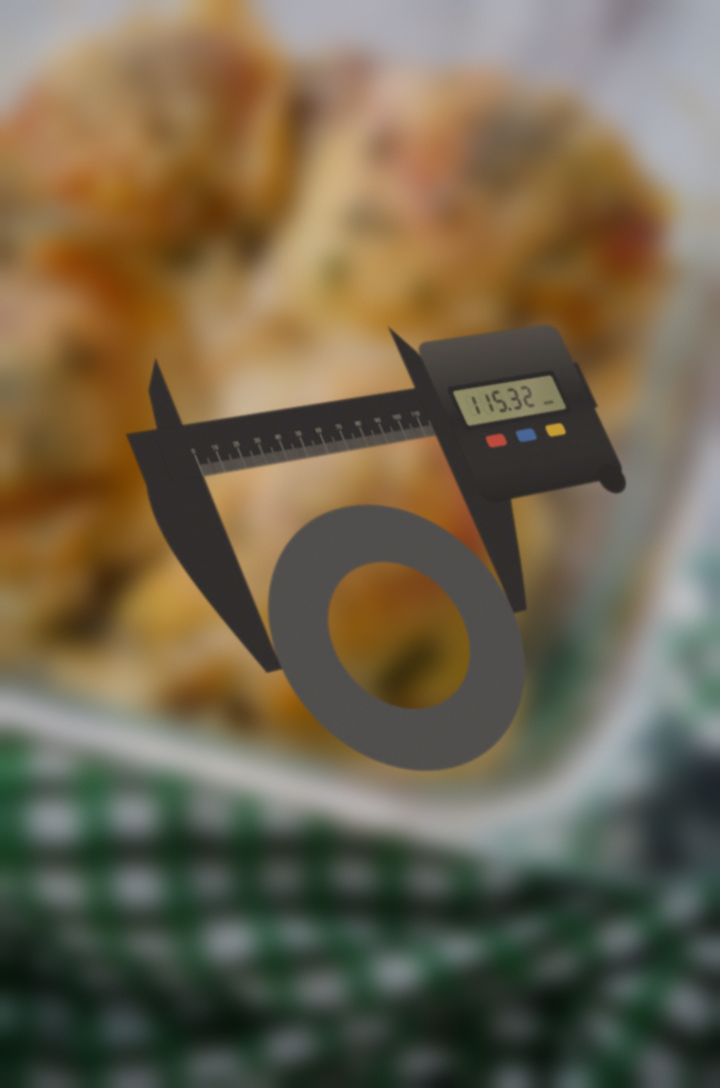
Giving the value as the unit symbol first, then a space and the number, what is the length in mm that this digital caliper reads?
mm 115.32
